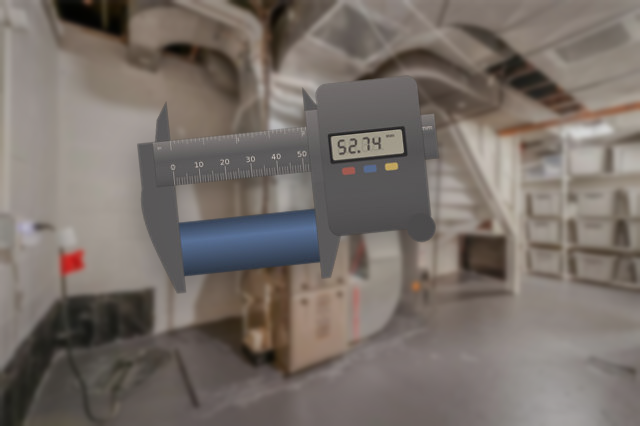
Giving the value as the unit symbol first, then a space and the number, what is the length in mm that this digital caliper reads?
mm 52.74
